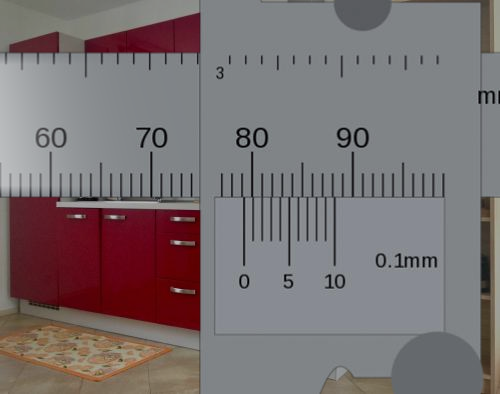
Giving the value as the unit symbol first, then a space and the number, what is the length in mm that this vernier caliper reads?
mm 79.2
